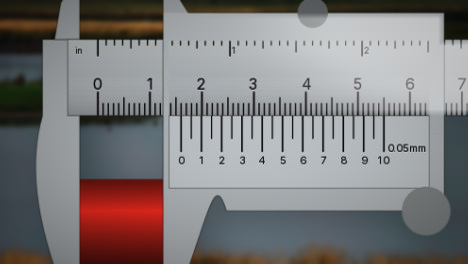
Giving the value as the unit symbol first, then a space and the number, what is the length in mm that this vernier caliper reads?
mm 16.0
